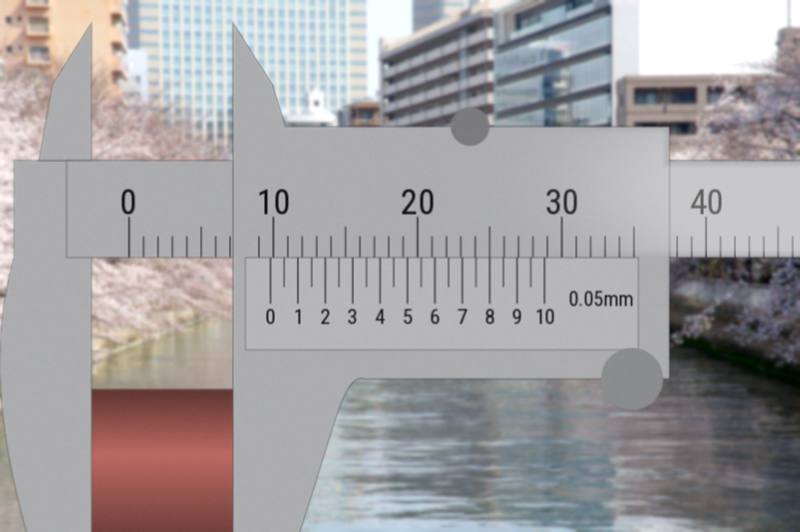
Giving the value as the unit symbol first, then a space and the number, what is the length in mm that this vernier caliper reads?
mm 9.8
